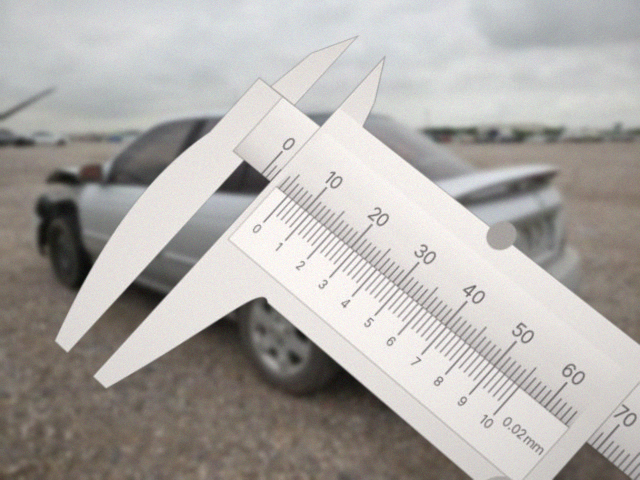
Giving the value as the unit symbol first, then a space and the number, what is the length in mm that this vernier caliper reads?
mm 6.0
